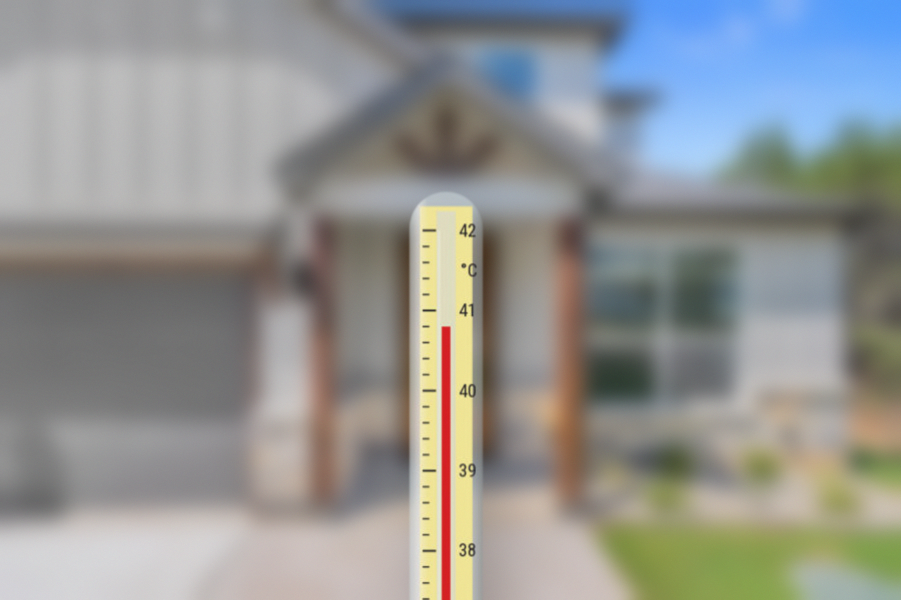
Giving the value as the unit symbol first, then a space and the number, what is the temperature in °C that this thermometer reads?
°C 40.8
